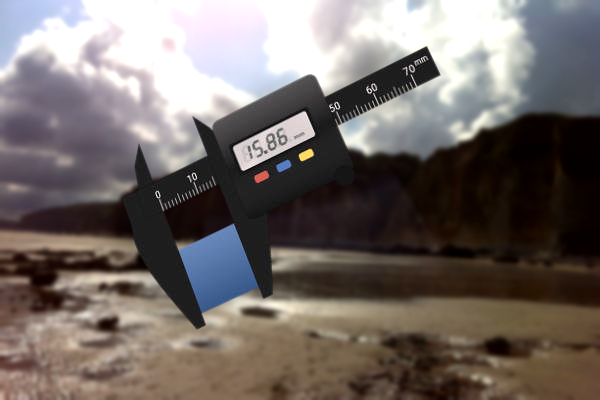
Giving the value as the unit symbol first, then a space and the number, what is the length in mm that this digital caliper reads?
mm 15.86
